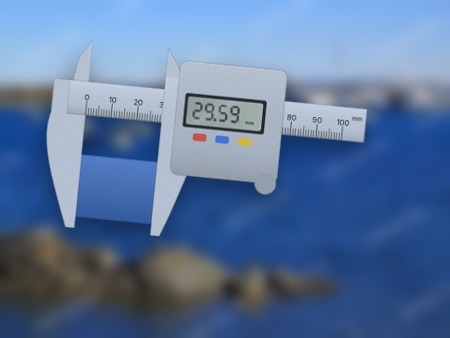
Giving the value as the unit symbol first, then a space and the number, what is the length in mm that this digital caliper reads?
mm 29.59
